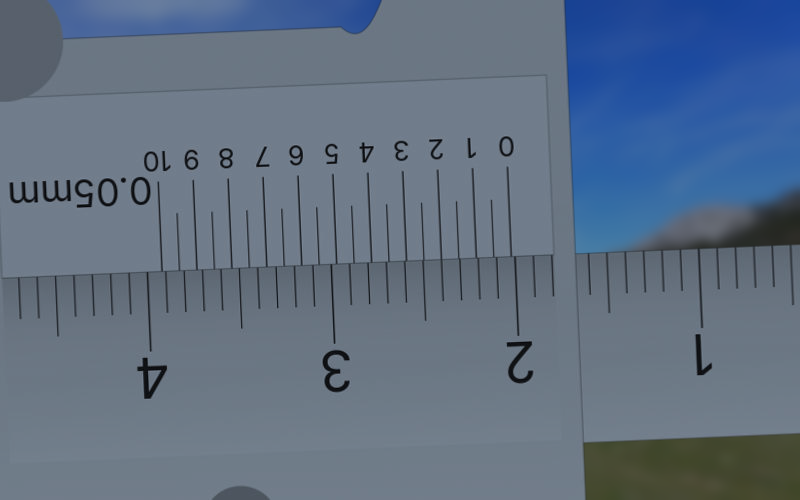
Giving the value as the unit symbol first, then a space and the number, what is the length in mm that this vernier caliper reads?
mm 20.2
